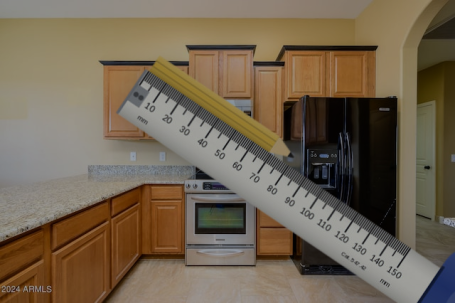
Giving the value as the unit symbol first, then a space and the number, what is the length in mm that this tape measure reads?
mm 80
